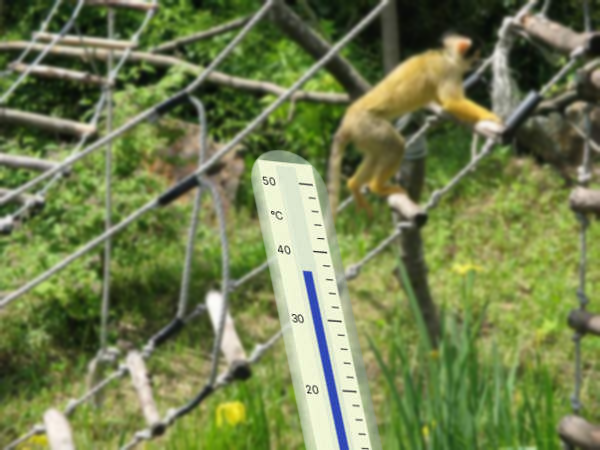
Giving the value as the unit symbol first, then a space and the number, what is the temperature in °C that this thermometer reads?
°C 37
